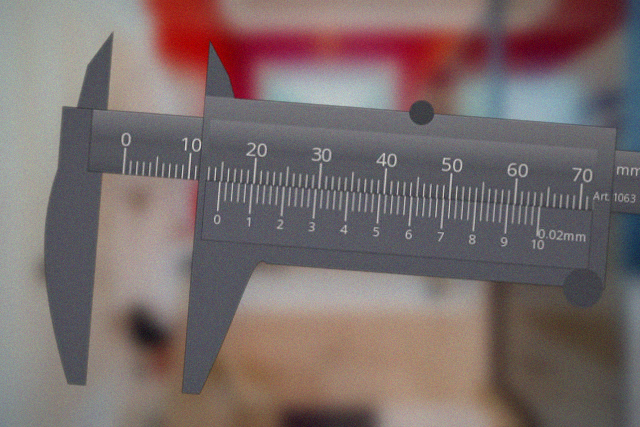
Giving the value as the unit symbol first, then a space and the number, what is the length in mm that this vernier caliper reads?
mm 14.8
